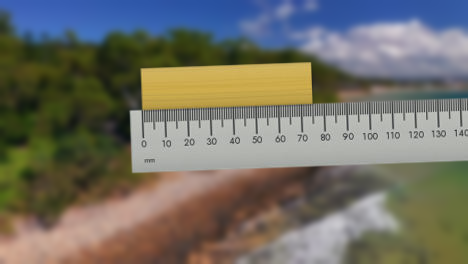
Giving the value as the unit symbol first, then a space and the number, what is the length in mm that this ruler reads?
mm 75
